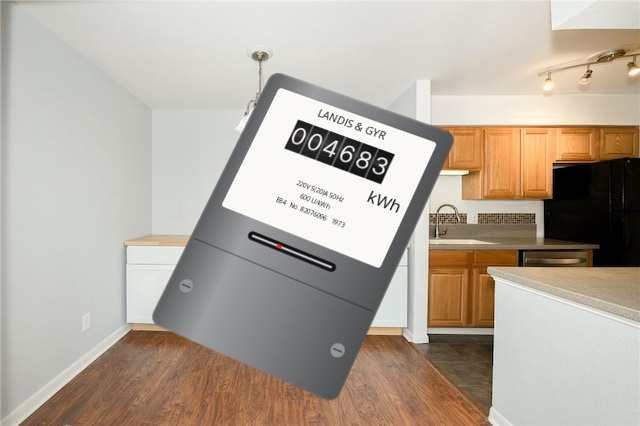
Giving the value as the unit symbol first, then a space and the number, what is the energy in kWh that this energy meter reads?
kWh 4683
